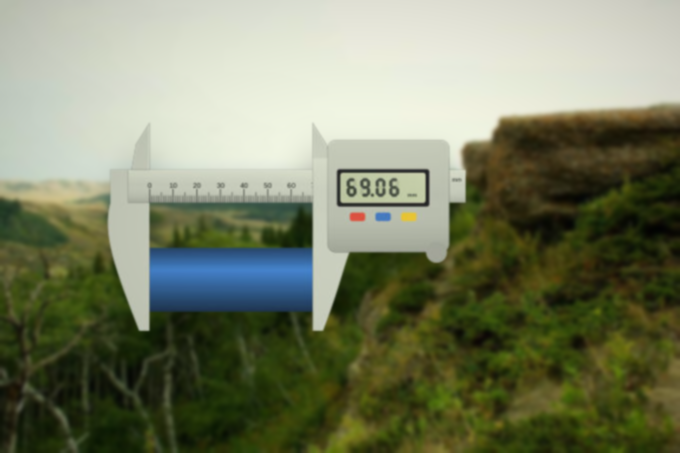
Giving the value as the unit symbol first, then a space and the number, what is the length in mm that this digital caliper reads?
mm 69.06
